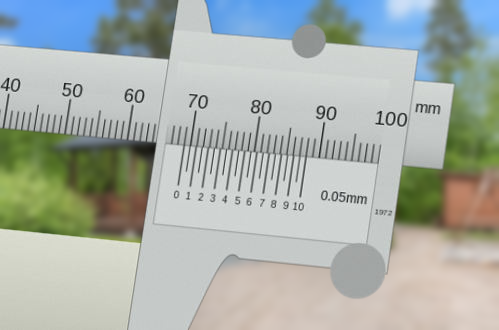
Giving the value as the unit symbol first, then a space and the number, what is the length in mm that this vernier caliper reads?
mm 69.0
